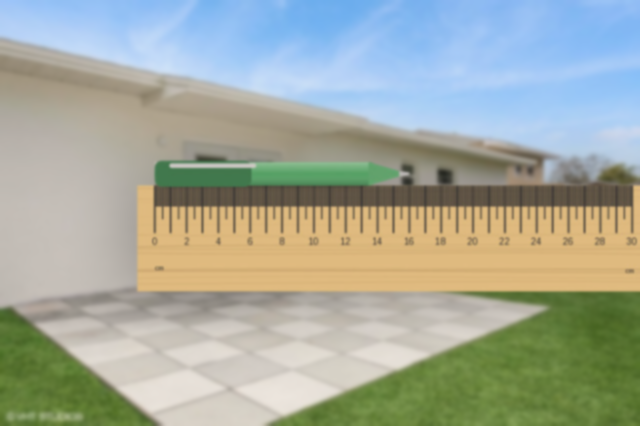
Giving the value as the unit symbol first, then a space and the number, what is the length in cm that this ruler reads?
cm 16
